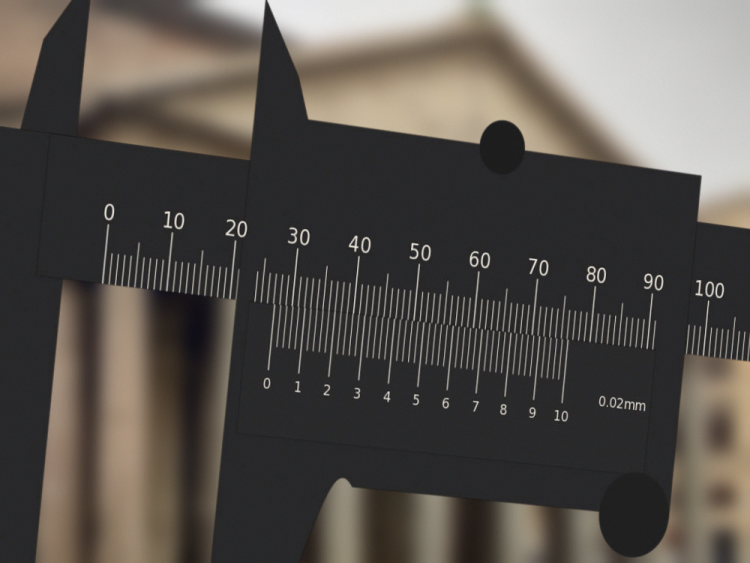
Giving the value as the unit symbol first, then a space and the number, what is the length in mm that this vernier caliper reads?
mm 27.2
